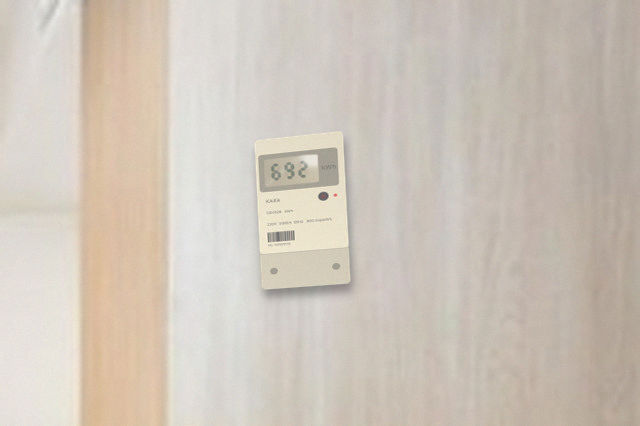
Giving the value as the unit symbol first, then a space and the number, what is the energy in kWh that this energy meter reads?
kWh 692
